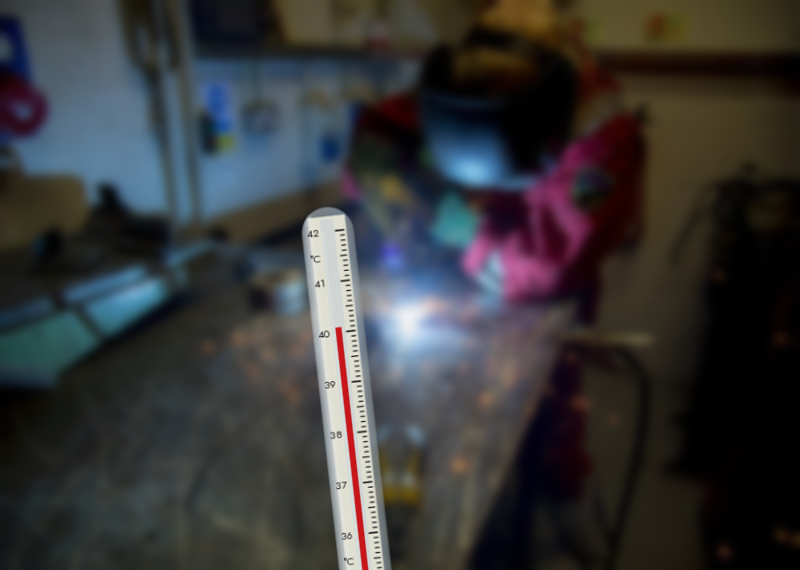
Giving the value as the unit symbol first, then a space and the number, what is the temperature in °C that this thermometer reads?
°C 40.1
